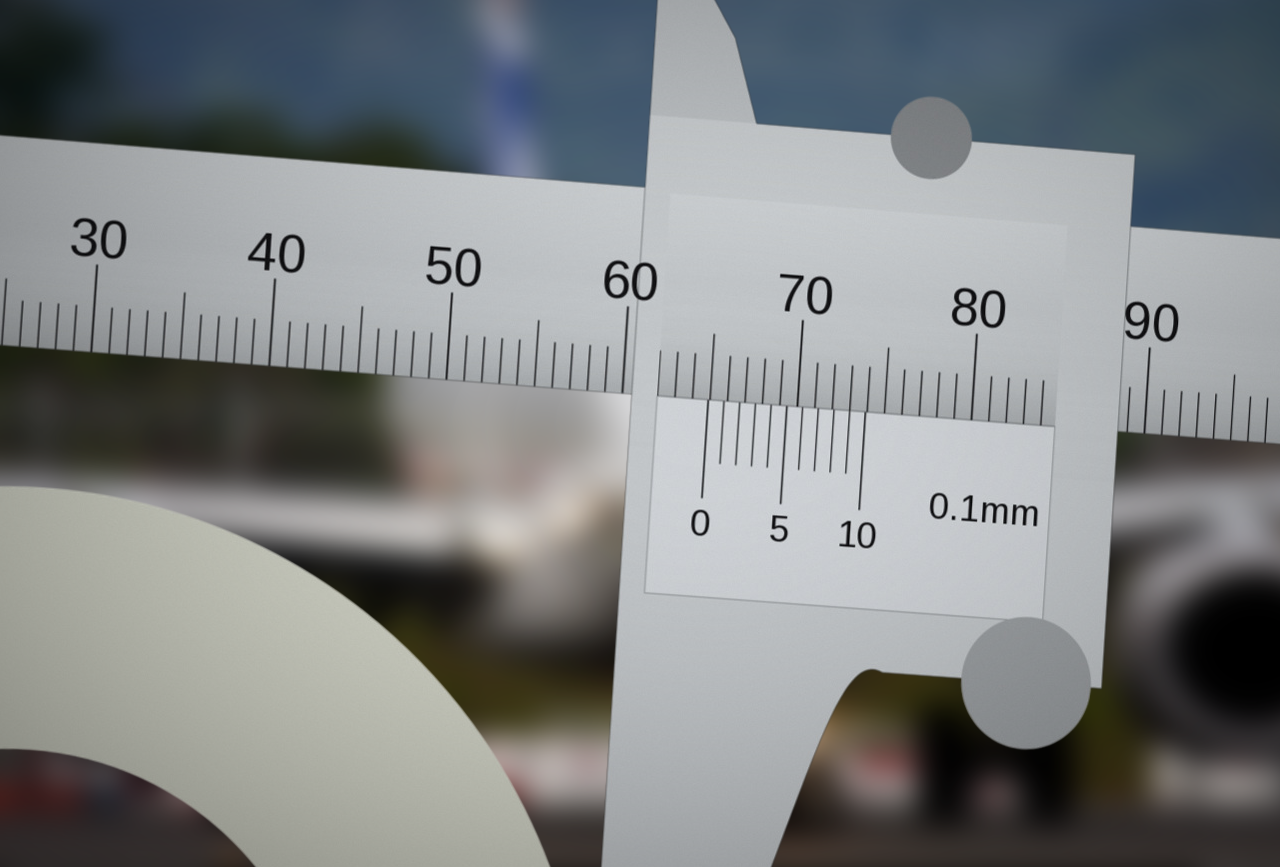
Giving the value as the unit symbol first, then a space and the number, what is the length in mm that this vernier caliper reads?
mm 64.9
